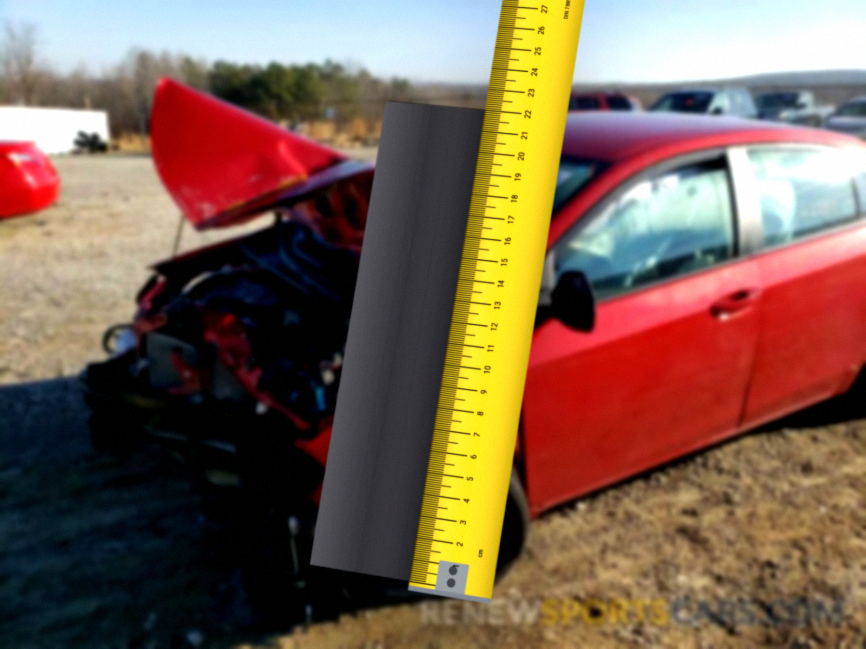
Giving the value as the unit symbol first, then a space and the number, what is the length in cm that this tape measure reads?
cm 22
